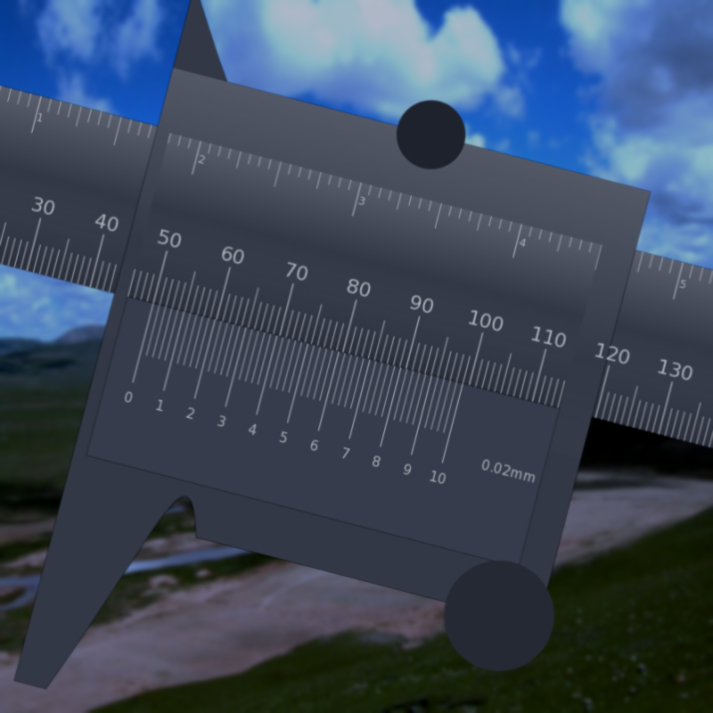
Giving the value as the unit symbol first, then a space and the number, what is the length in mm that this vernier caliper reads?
mm 50.0
